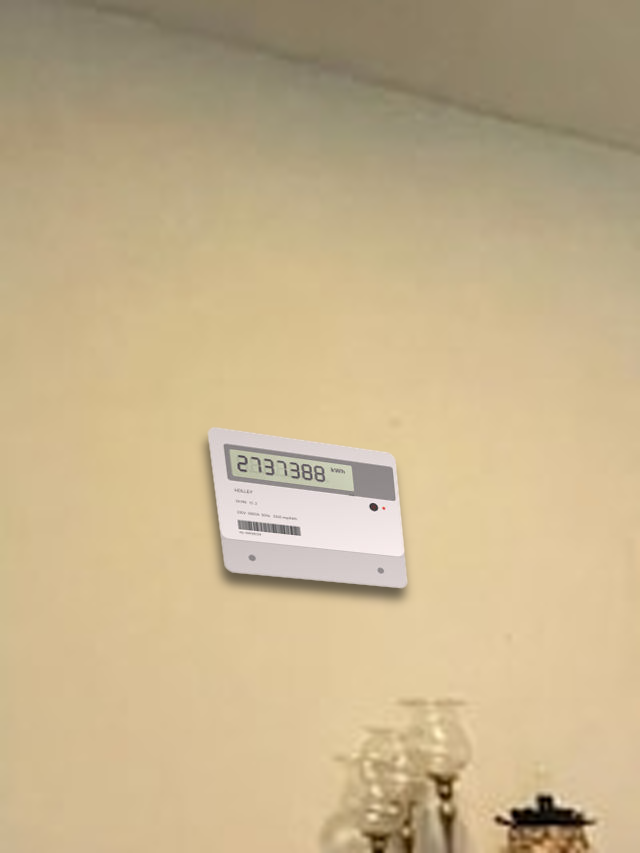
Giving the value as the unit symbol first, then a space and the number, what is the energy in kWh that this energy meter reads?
kWh 2737388
